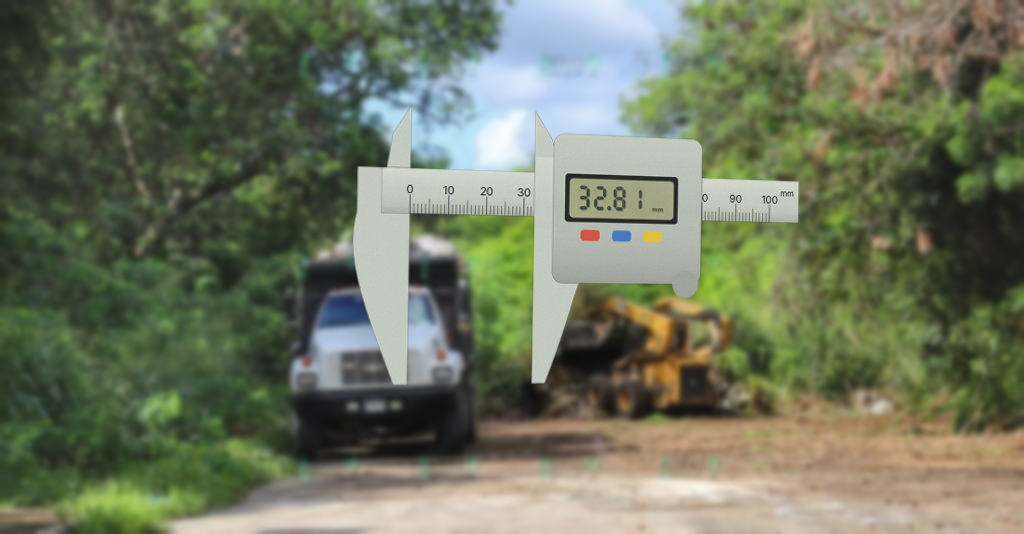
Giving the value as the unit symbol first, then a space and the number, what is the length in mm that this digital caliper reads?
mm 32.81
